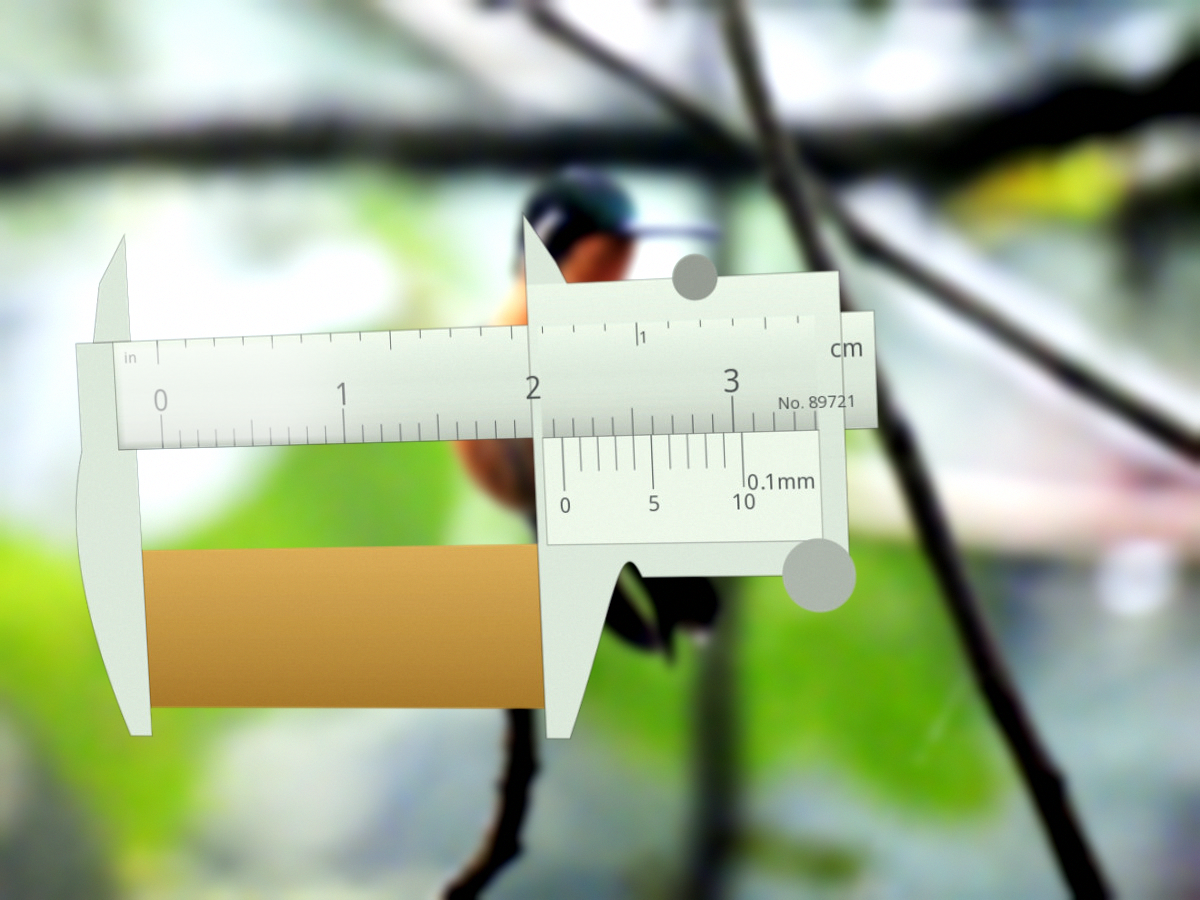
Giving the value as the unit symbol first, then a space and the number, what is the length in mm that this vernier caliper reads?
mm 21.4
